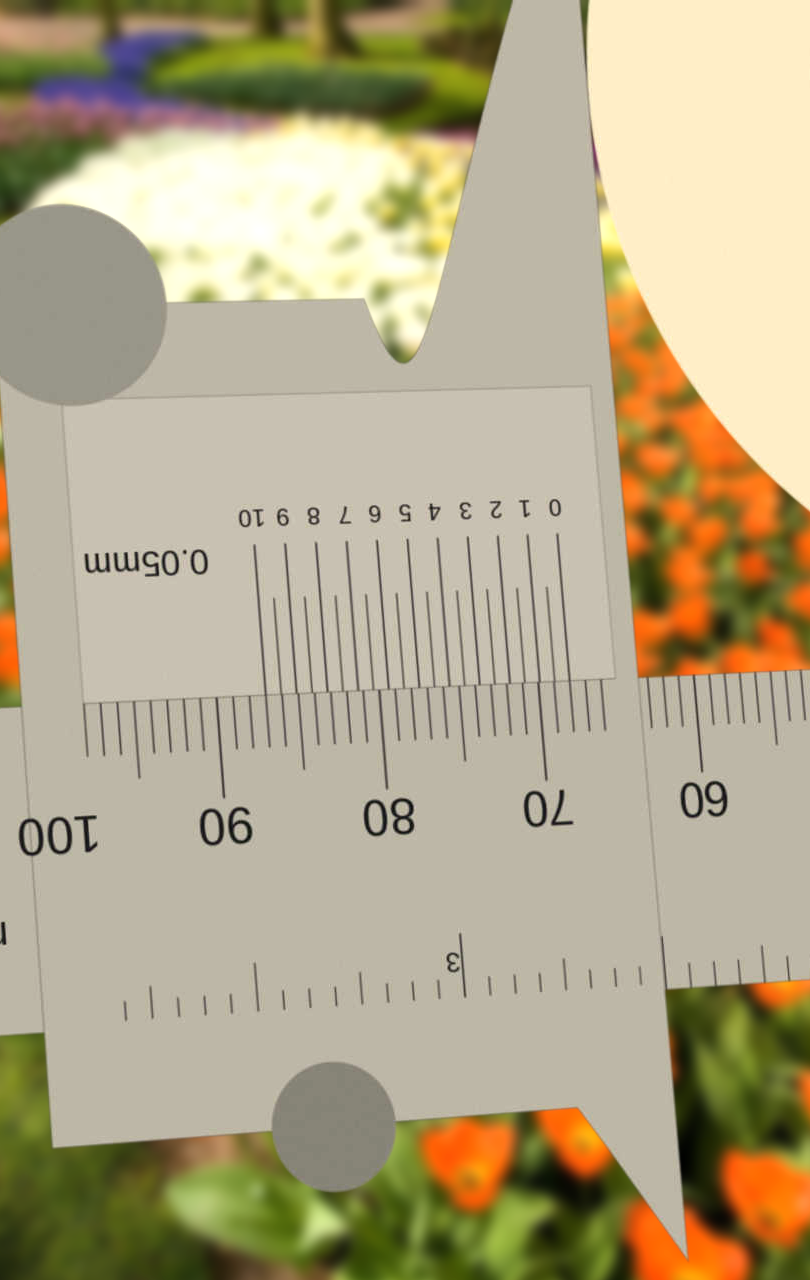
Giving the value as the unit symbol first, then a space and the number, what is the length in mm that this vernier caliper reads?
mm 68.0
